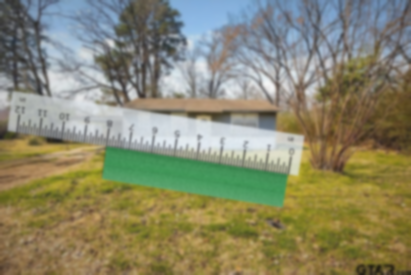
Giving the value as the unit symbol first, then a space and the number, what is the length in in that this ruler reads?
in 8
